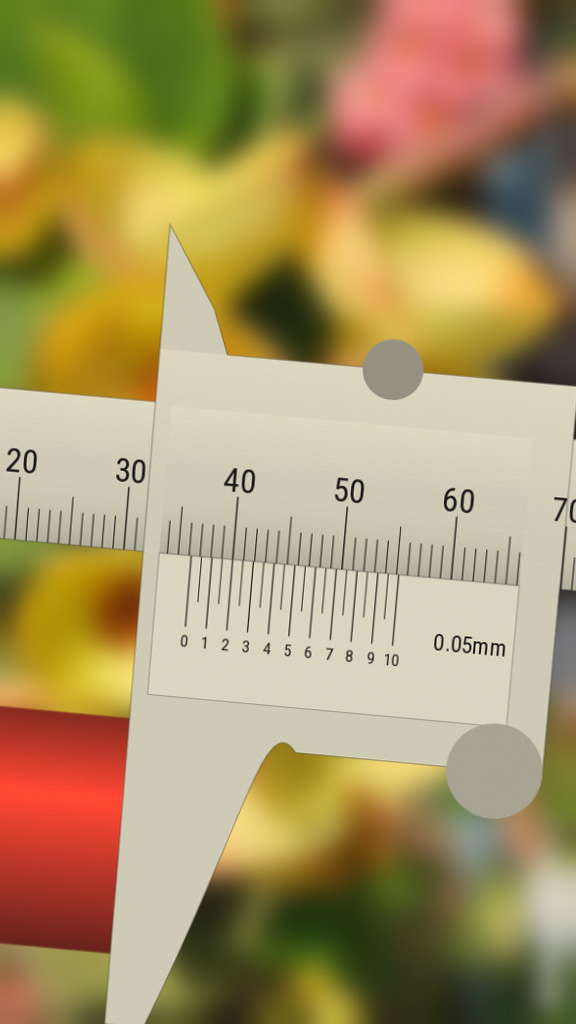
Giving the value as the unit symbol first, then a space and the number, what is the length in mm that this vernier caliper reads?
mm 36.2
